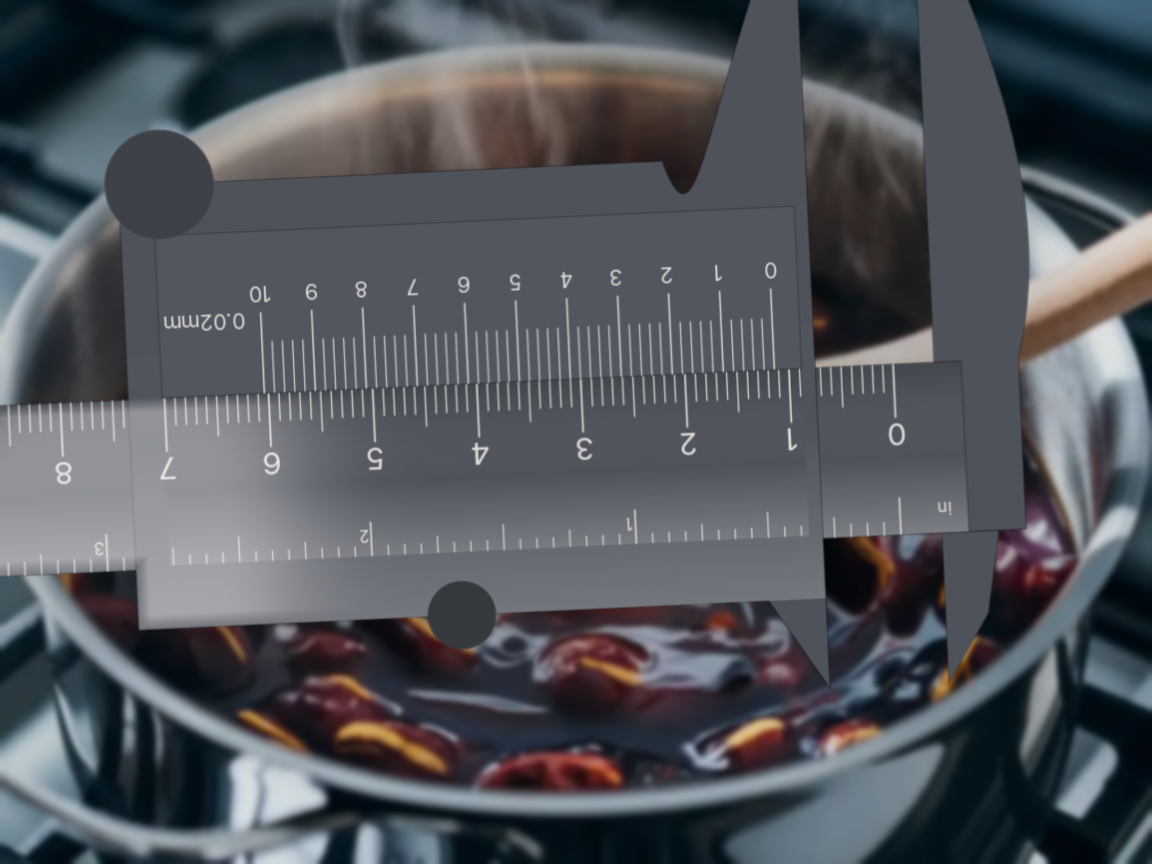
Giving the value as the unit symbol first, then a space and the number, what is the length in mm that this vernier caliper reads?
mm 11.4
